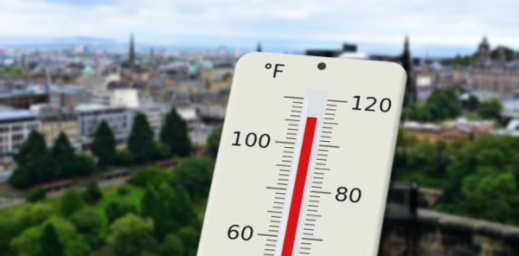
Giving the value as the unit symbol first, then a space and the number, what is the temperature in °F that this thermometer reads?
°F 112
